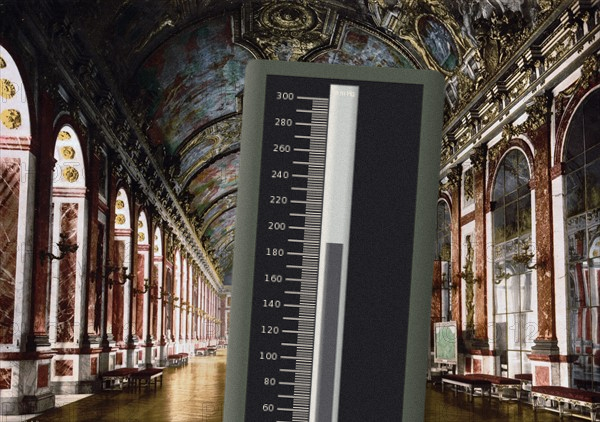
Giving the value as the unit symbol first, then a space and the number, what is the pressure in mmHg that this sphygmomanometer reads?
mmHg 190
